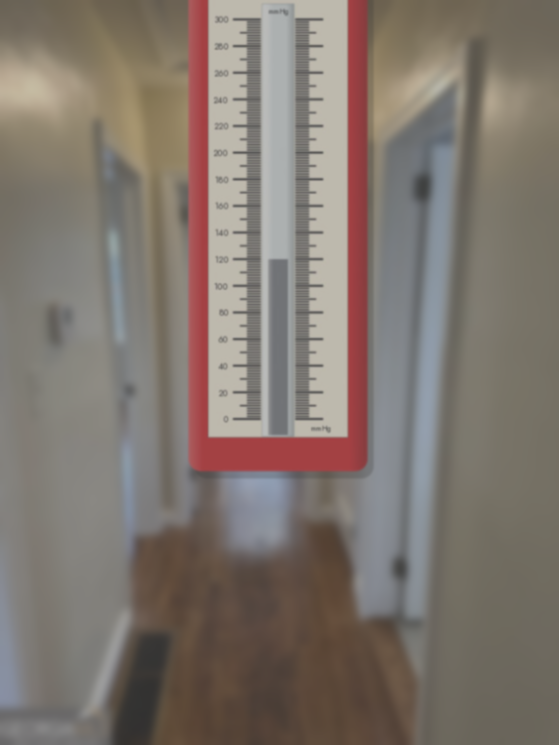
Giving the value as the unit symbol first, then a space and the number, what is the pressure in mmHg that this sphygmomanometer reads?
mmHg 120
